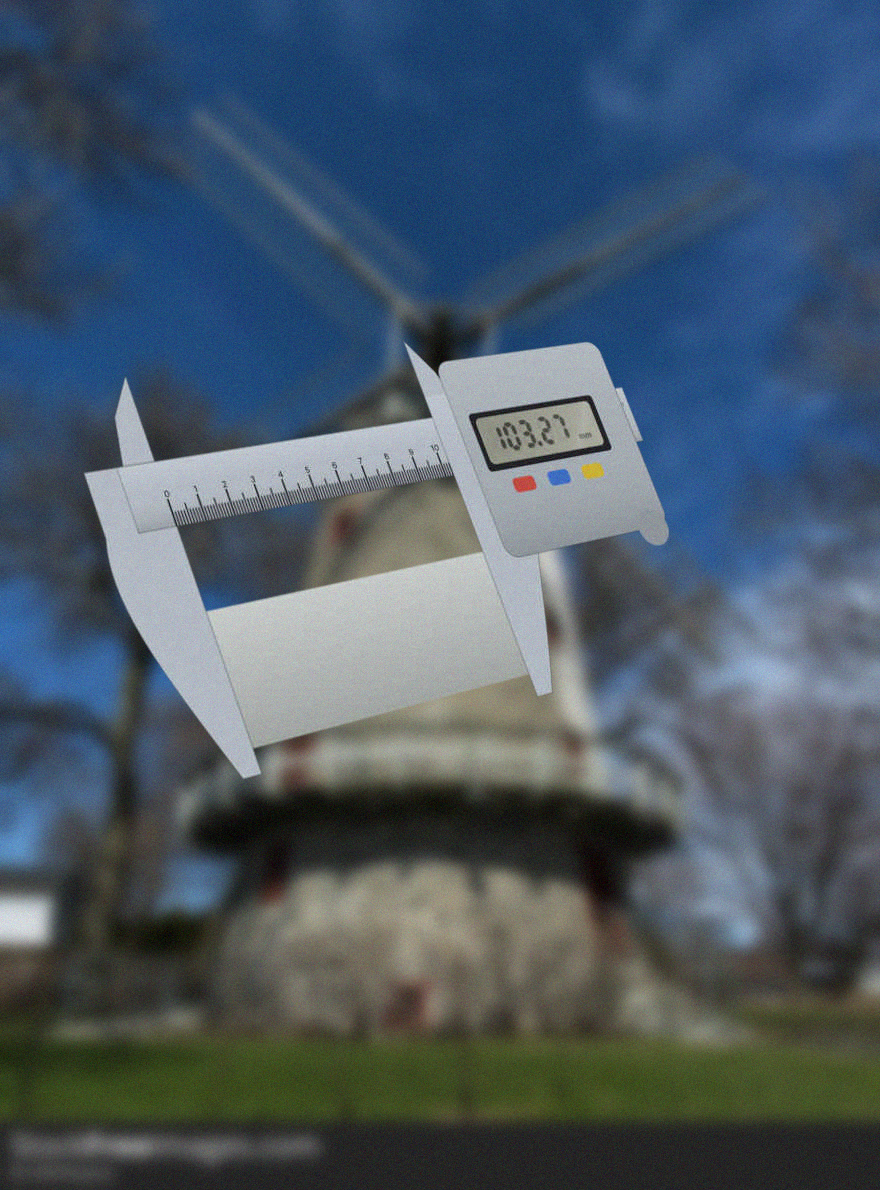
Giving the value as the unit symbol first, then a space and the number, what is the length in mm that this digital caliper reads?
mm 103.27
